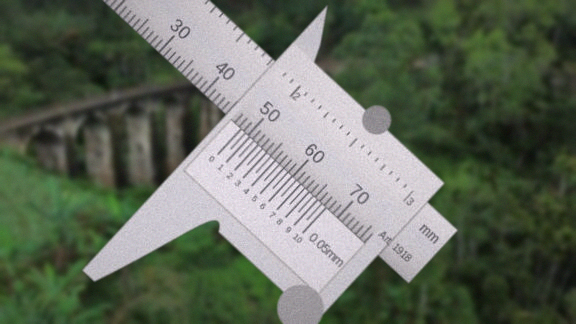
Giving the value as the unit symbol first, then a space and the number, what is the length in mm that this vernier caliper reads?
mm 48.5
